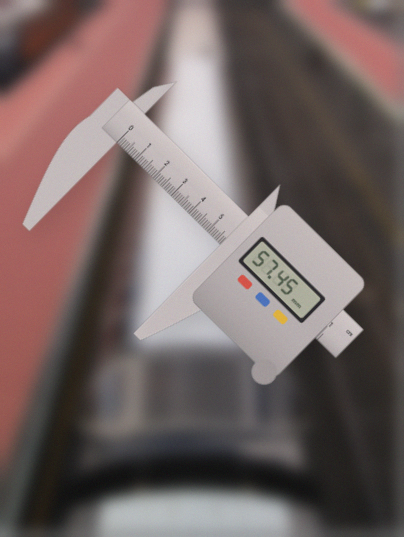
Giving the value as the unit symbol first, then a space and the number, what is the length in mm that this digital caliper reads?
mm 57.45
